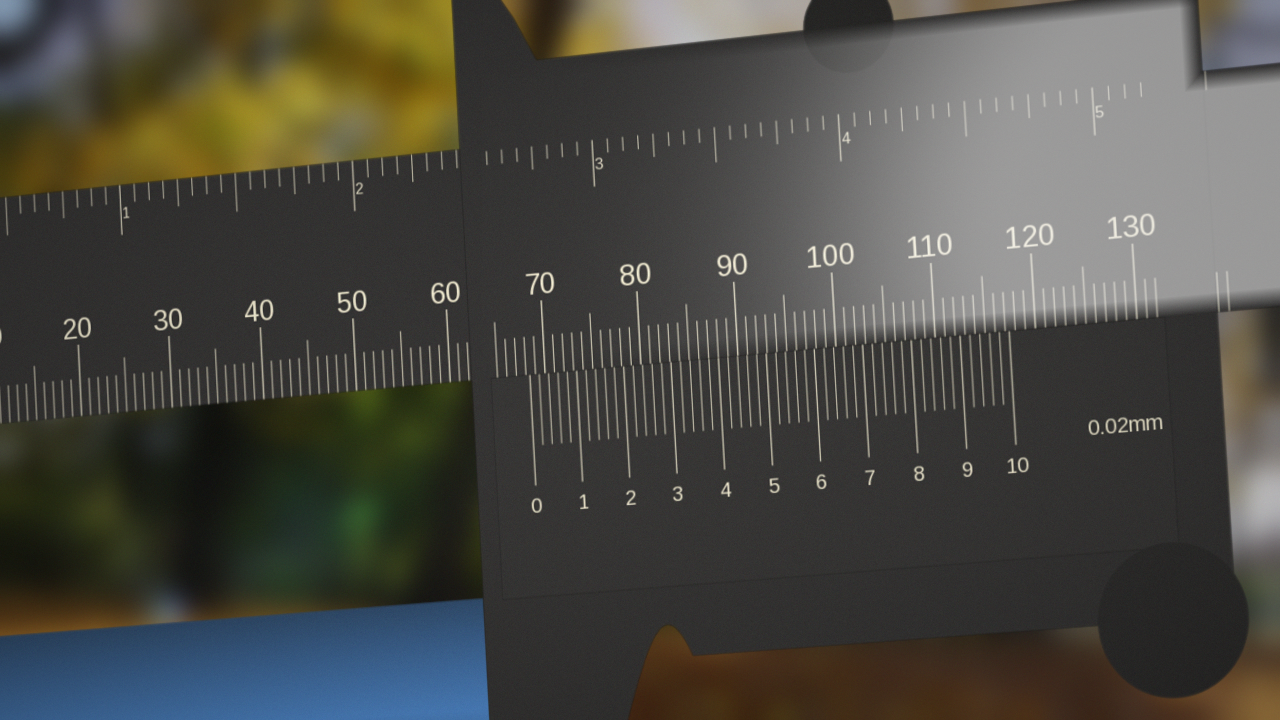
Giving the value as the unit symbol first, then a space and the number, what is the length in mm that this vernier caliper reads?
mm 68.4
